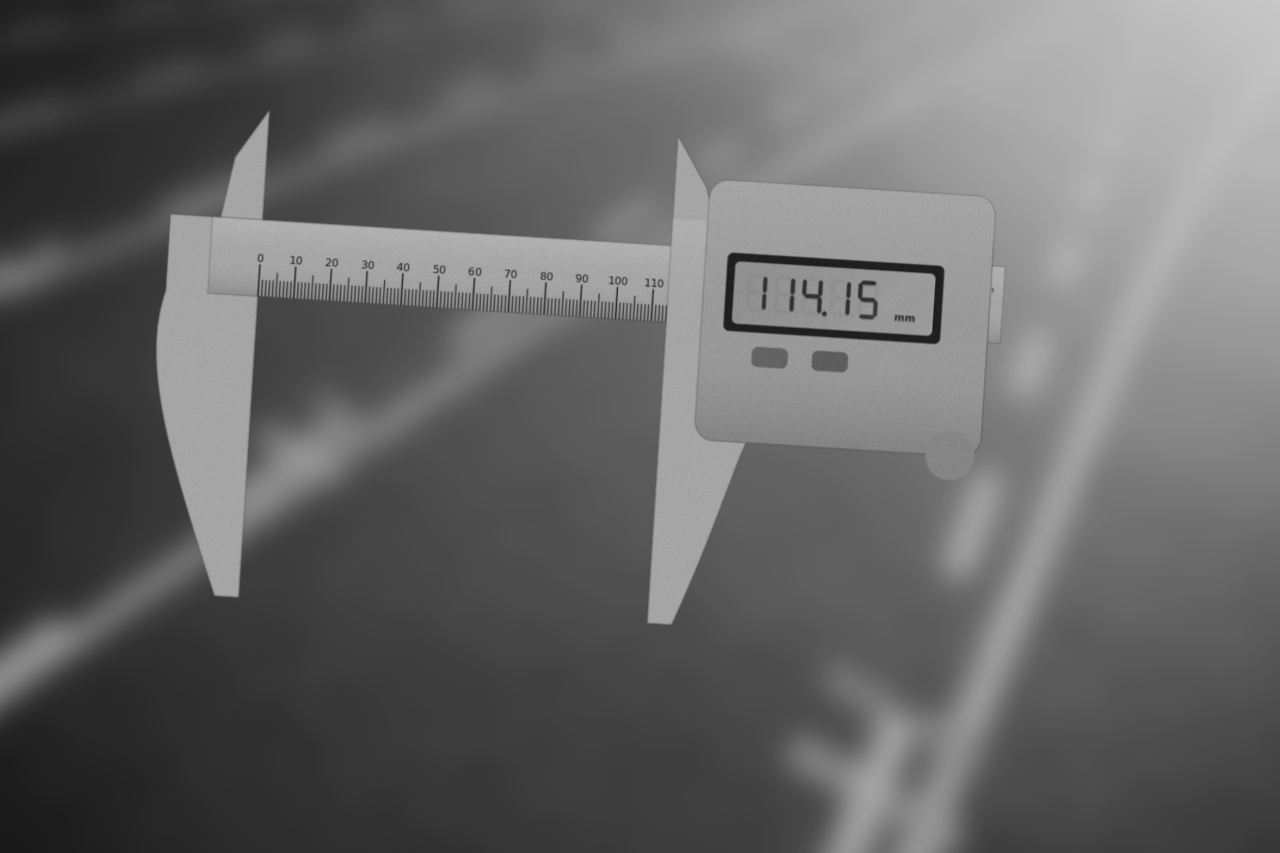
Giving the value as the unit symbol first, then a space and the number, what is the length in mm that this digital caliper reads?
mm 114.15
